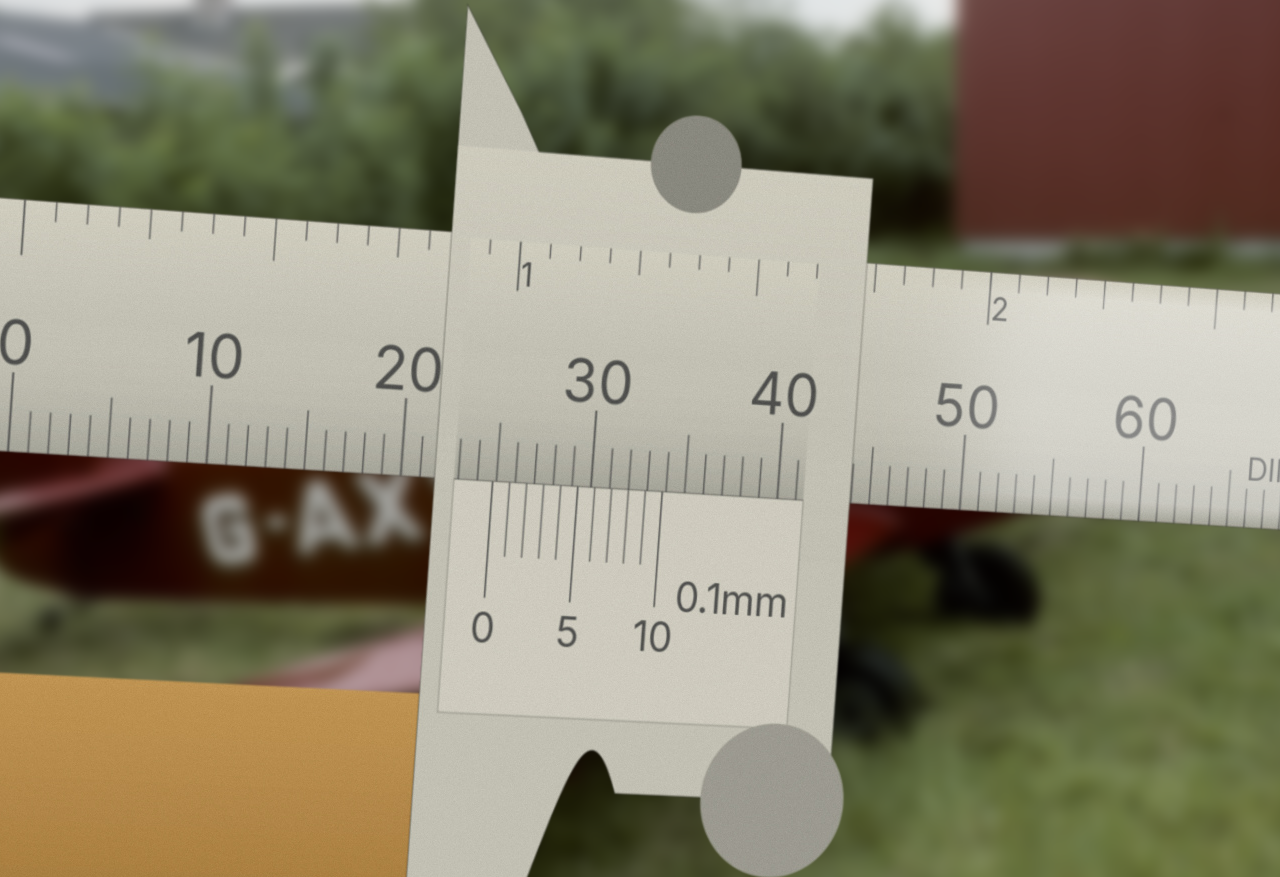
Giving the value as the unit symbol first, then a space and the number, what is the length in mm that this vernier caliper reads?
mm 24.8
